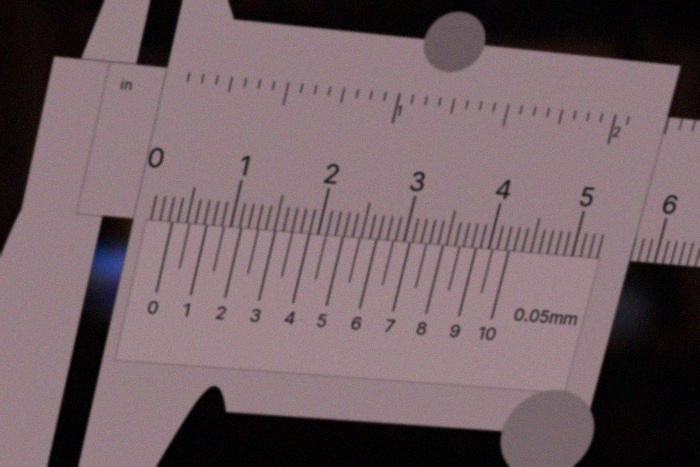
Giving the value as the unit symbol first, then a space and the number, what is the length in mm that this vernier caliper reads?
mm 3.4
